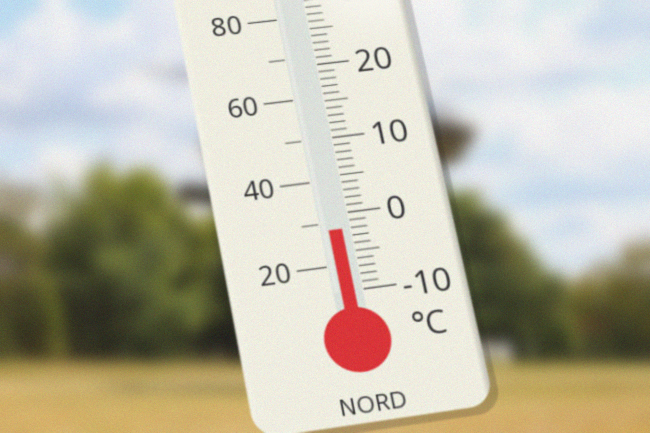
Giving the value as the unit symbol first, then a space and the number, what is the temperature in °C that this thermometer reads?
°C -2
